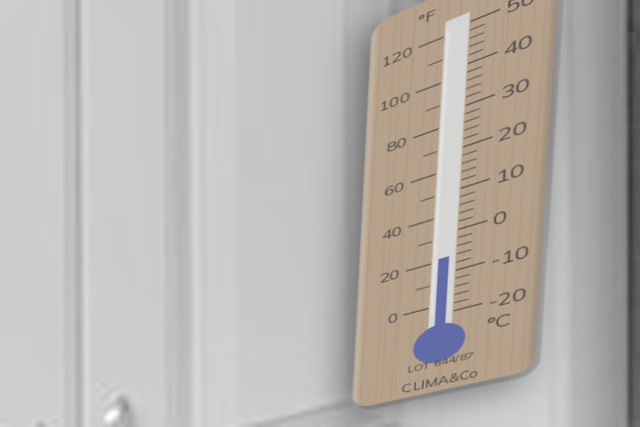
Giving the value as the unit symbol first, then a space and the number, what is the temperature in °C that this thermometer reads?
°C -6
